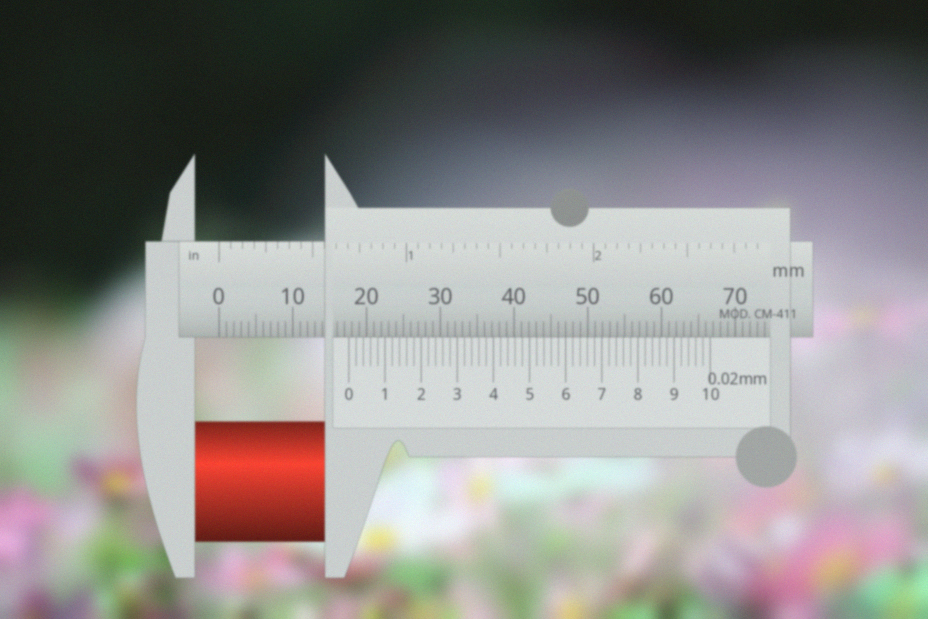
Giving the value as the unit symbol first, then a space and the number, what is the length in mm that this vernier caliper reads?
mm 17.6
